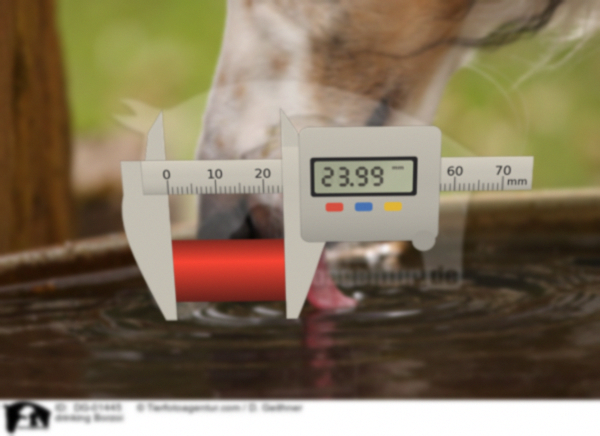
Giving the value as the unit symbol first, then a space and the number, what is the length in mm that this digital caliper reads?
mm 23.99
